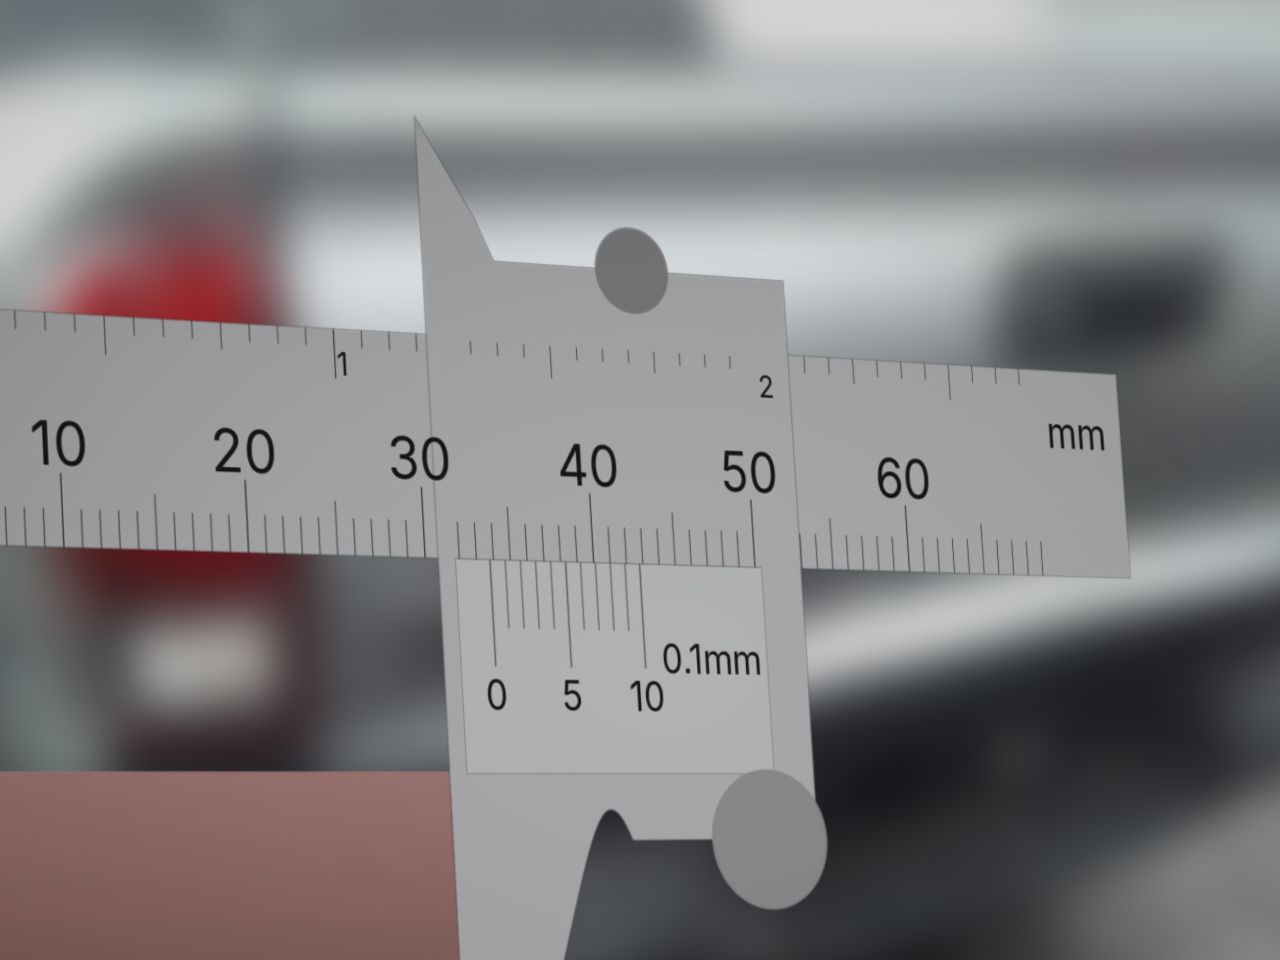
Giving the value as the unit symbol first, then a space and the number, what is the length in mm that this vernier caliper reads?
mm 33.8
